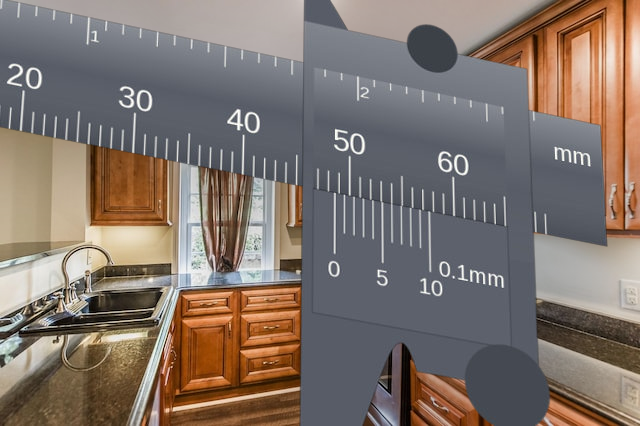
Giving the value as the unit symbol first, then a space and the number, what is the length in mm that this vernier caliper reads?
mm 48.6
